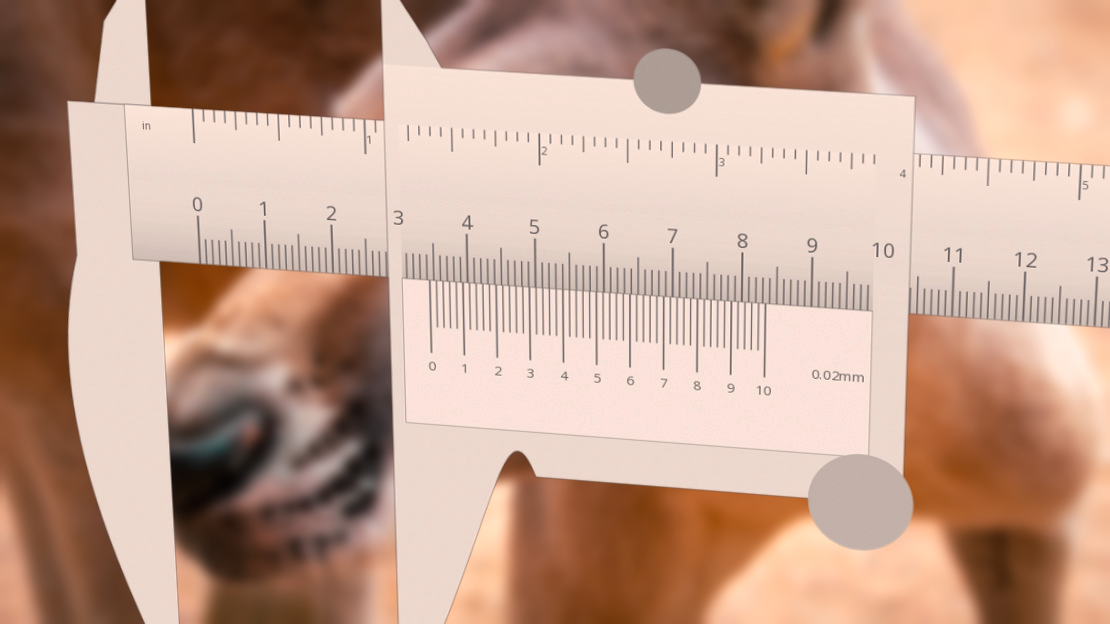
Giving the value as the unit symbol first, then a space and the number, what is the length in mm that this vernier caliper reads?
mm 34.4
